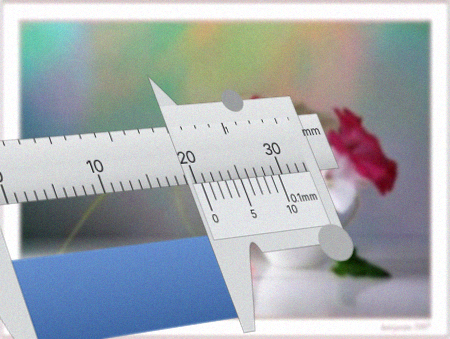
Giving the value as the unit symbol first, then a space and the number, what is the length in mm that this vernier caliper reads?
mm 20.6
